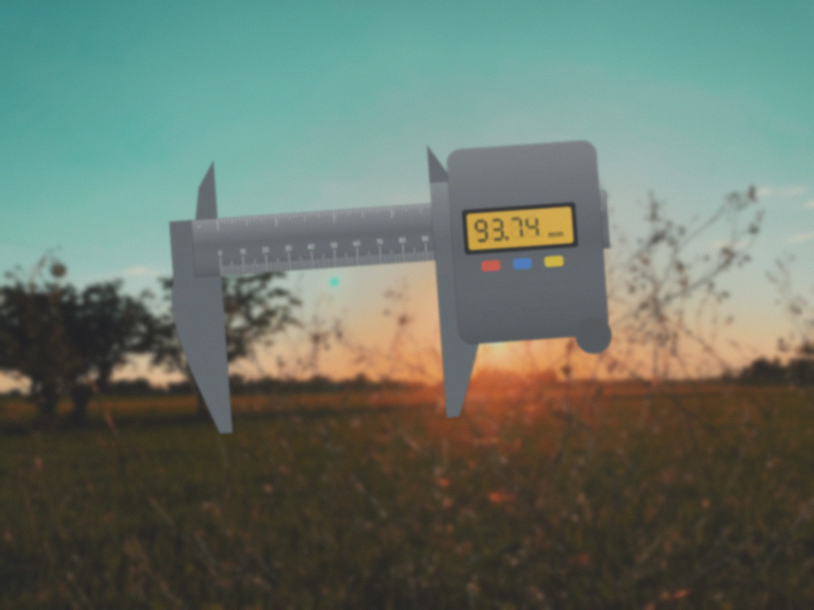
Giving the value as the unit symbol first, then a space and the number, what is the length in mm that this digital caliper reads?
mm 93.74
